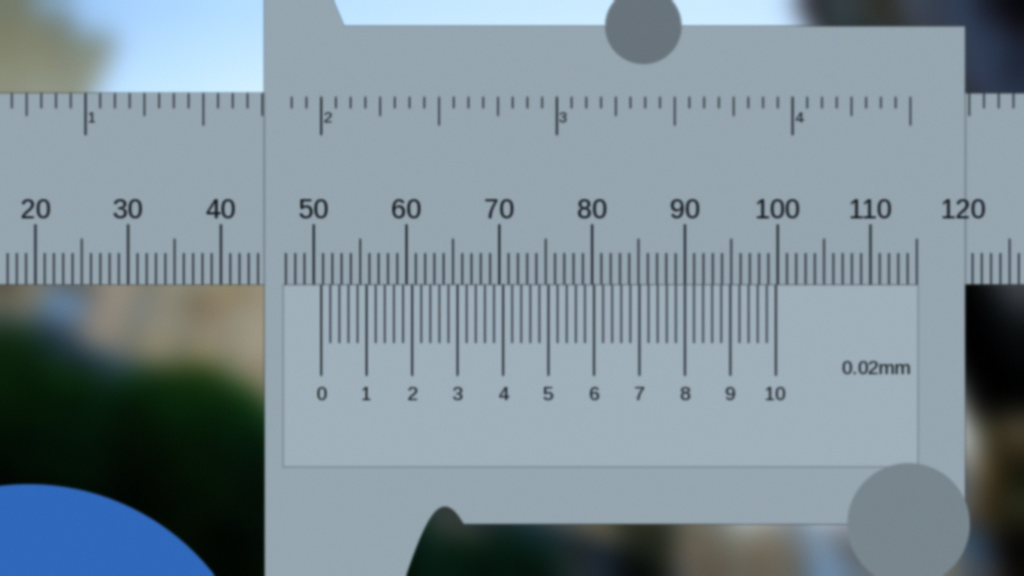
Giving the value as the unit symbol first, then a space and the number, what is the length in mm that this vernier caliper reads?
mm 50.8
